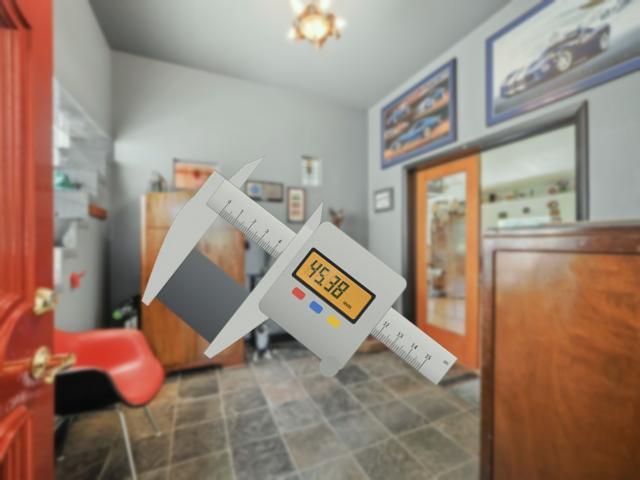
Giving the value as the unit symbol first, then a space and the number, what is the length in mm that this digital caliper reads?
mm 45.38
